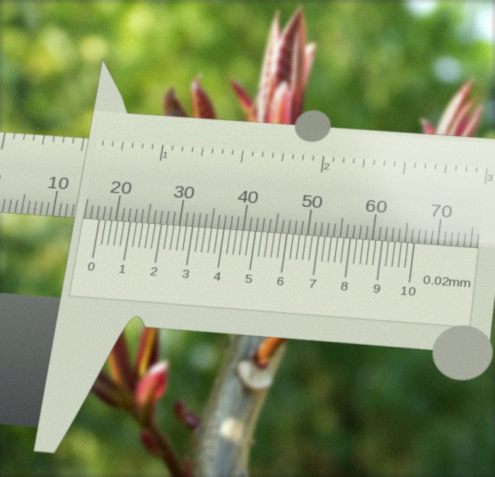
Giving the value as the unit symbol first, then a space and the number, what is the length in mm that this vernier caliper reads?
mm 17.4
